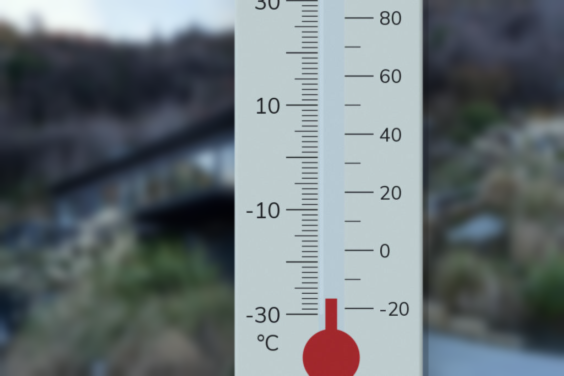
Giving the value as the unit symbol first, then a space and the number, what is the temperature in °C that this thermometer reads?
°C -27
